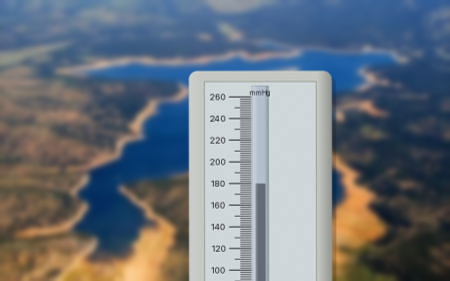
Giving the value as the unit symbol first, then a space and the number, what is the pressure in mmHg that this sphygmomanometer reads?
mmHg 180
